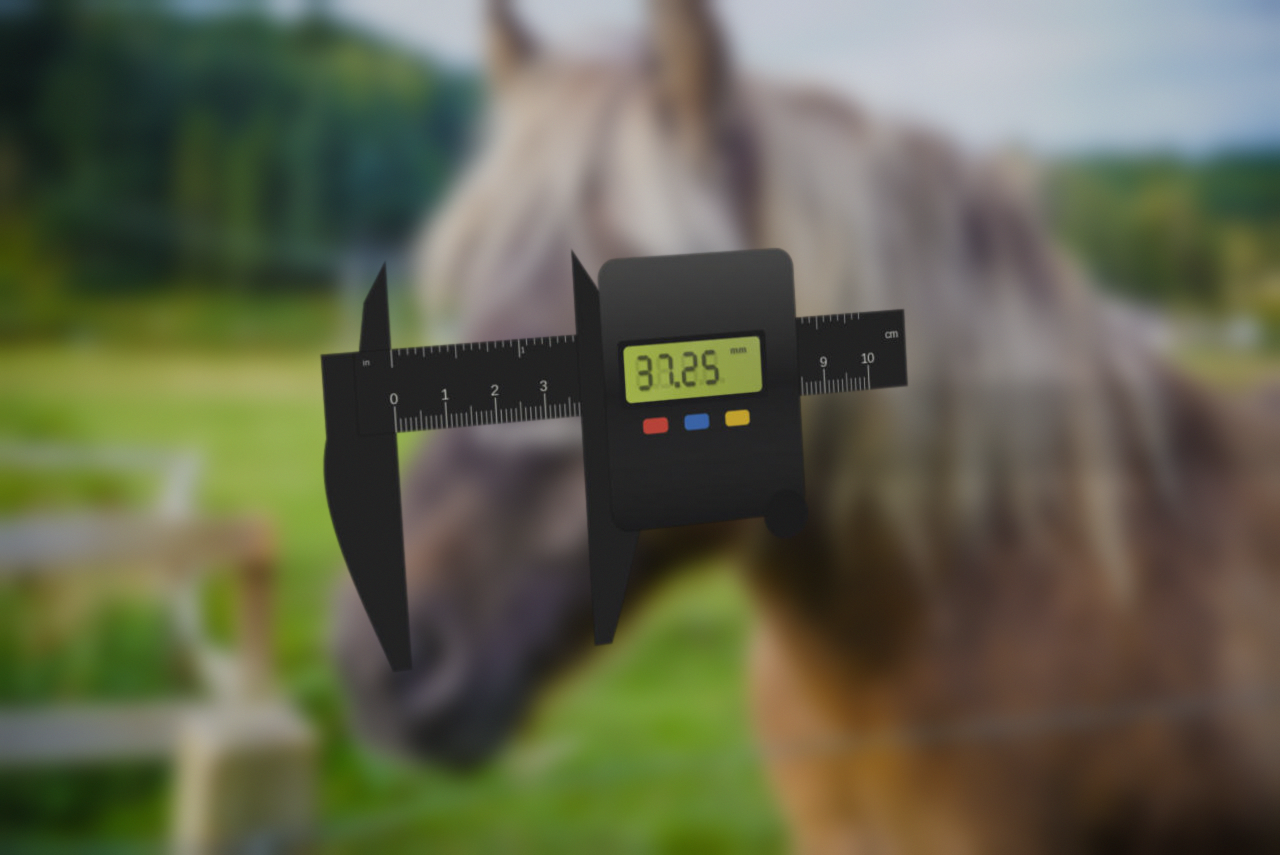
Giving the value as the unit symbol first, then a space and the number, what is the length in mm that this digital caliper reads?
mm 37.25
